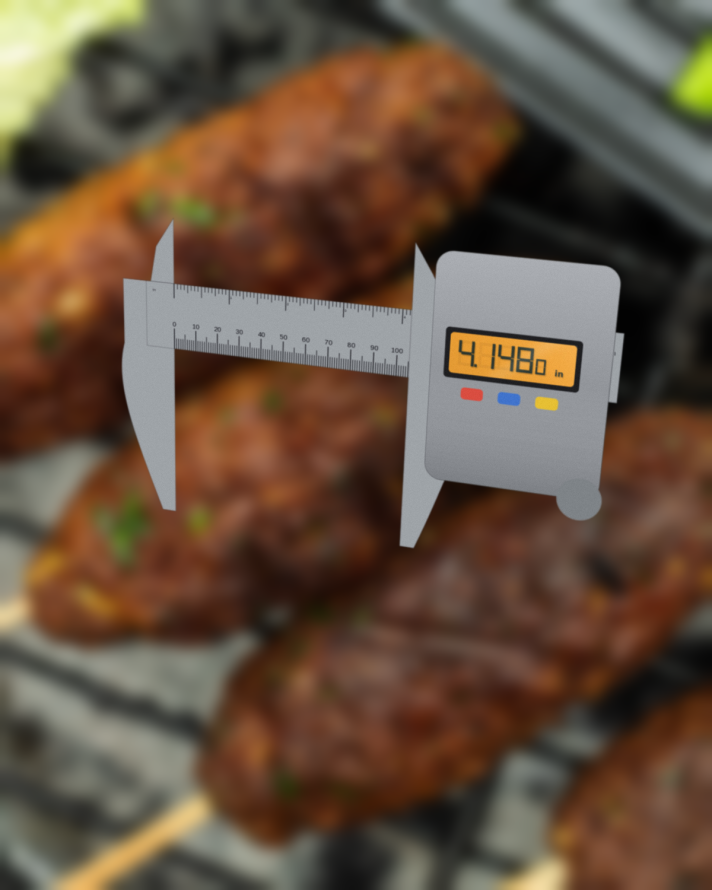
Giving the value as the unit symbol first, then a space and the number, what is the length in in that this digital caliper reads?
in 4.1480
